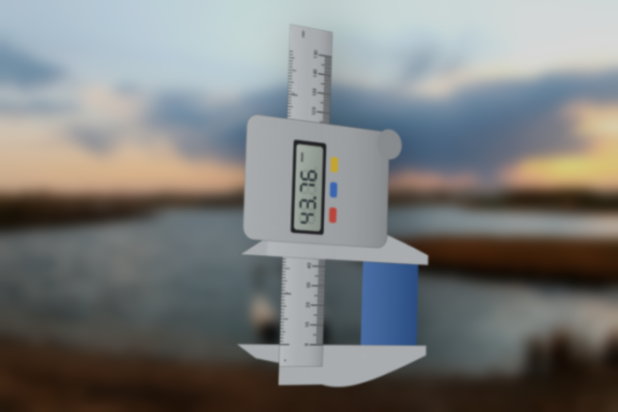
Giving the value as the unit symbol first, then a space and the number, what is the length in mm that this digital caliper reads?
mm 43.76
